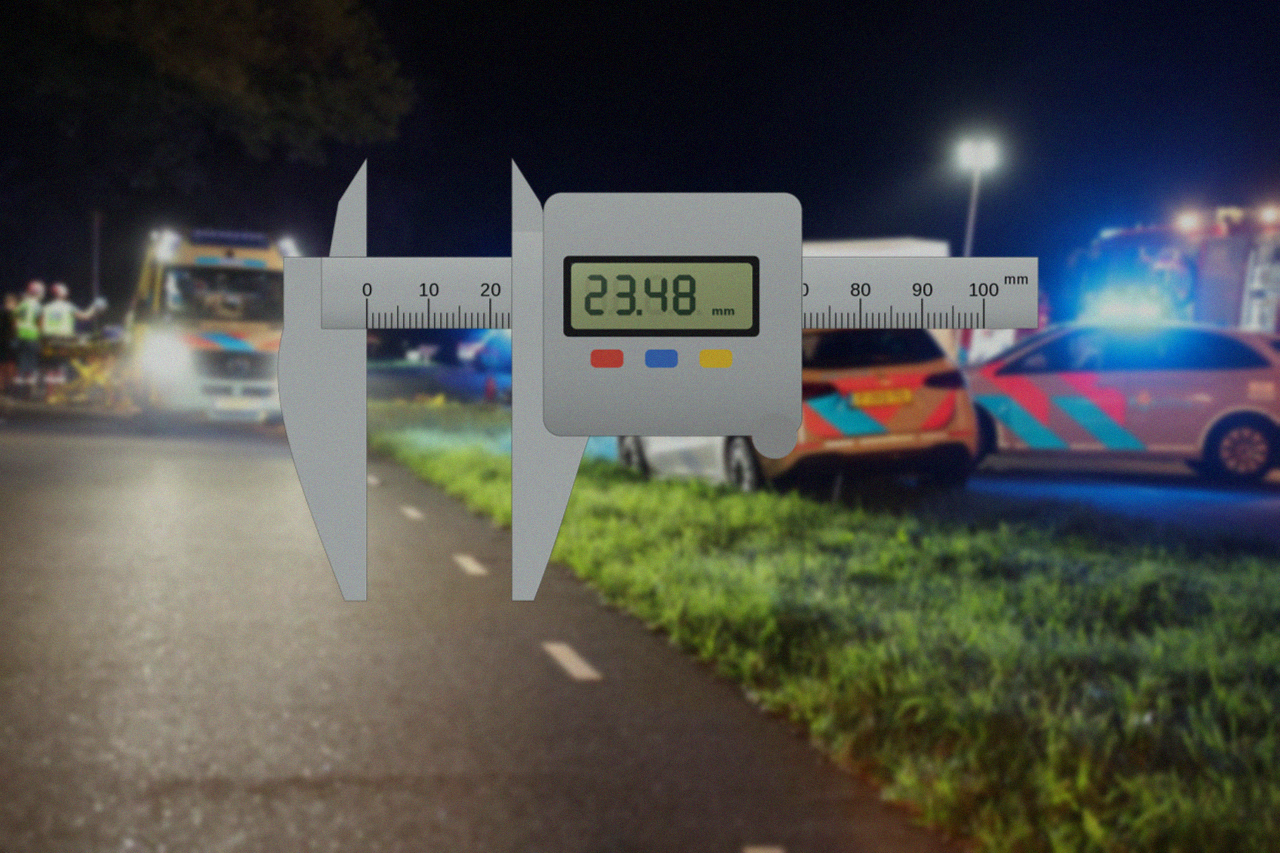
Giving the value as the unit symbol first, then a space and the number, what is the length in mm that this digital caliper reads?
mm 23.48
